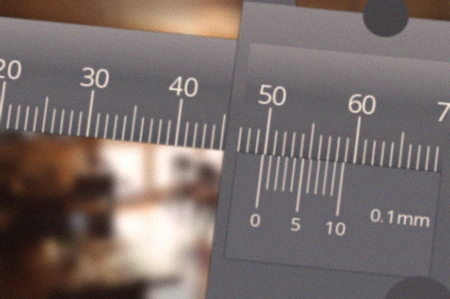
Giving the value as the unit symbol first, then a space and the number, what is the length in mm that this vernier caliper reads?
mm 49.8
